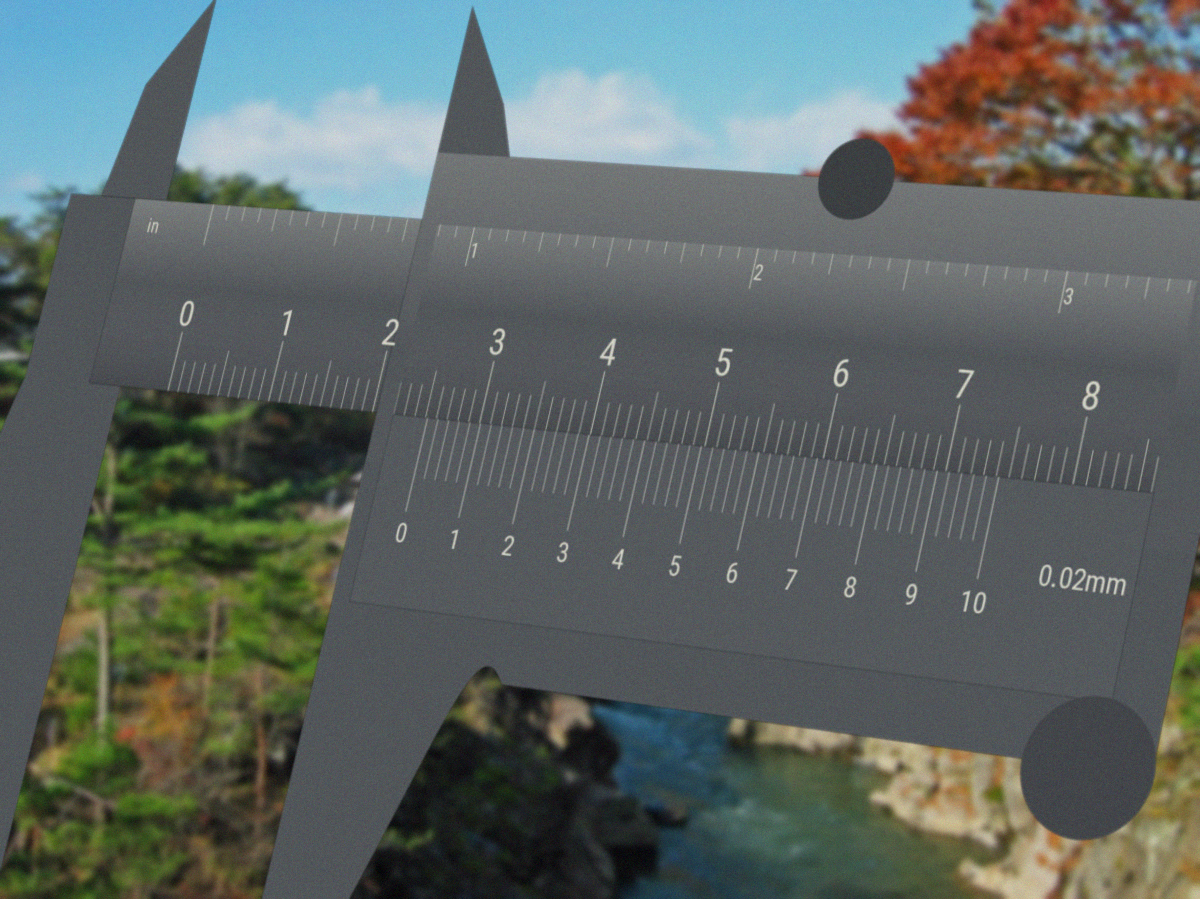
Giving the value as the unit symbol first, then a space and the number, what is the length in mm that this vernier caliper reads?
mm 25.2
